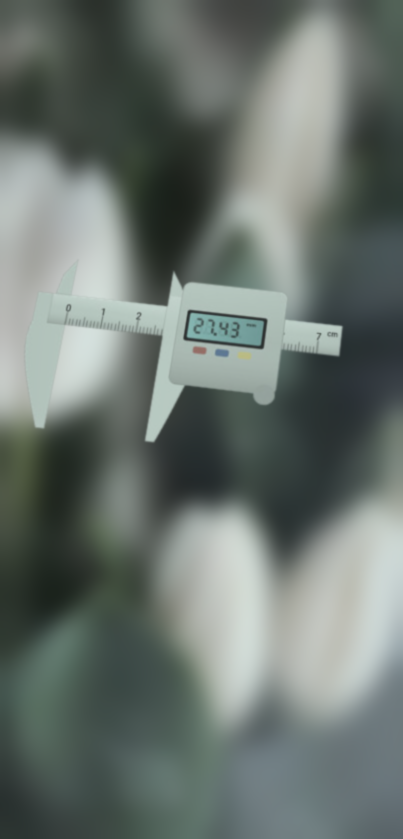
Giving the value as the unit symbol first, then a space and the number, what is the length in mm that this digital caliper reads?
mm 27.43
